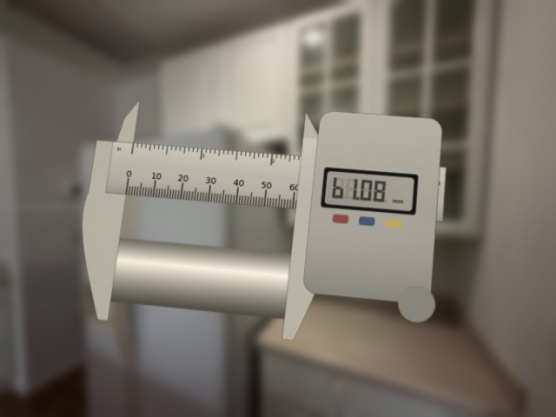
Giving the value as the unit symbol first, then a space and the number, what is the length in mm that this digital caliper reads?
mm 61.08
